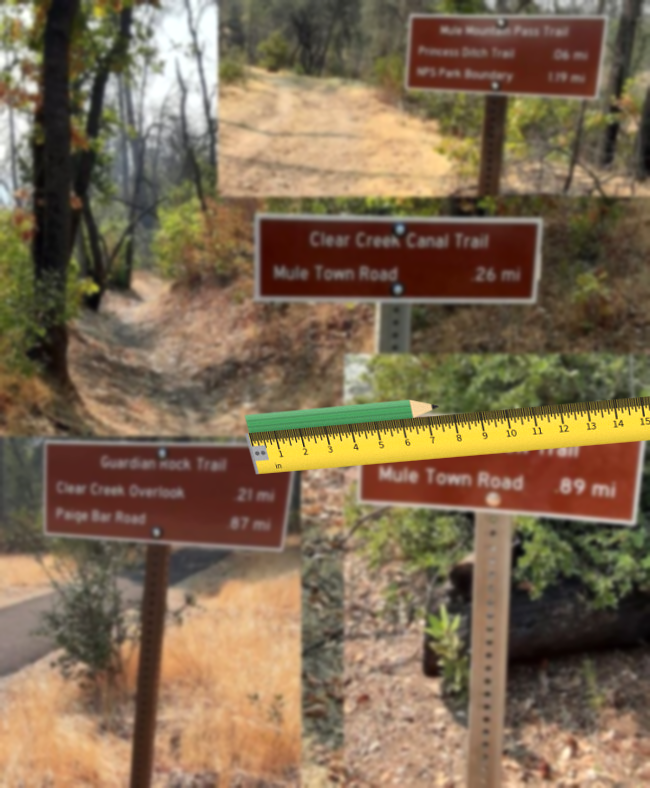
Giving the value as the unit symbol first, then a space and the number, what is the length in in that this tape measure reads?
in 7.5
